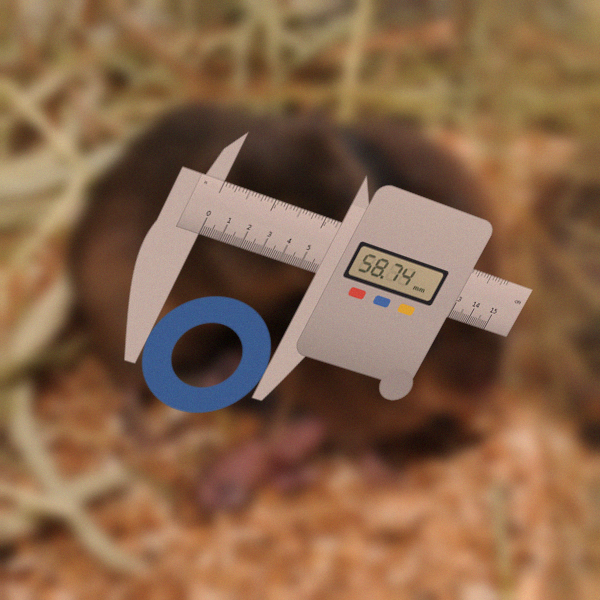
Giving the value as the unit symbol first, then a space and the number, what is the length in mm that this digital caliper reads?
mm 58.74
